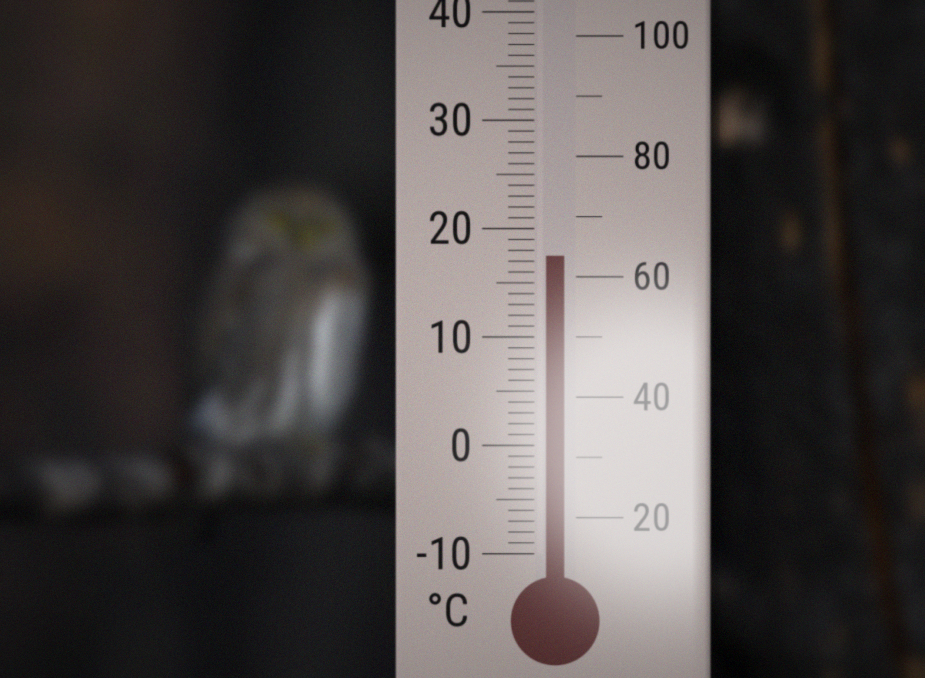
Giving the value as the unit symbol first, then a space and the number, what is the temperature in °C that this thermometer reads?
°C 17.5
